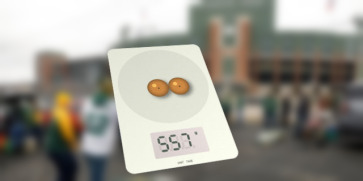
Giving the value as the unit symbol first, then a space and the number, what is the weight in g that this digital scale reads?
g 557
